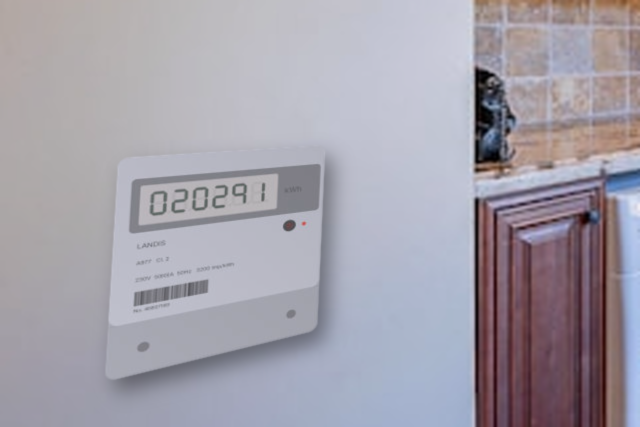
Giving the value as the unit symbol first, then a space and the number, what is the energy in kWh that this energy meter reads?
kWh 20291
